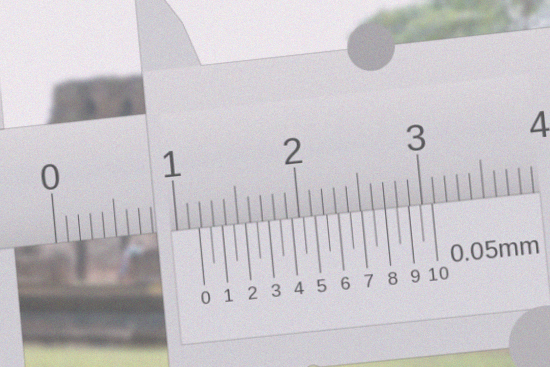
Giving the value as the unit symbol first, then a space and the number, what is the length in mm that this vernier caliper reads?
mm 11.8
